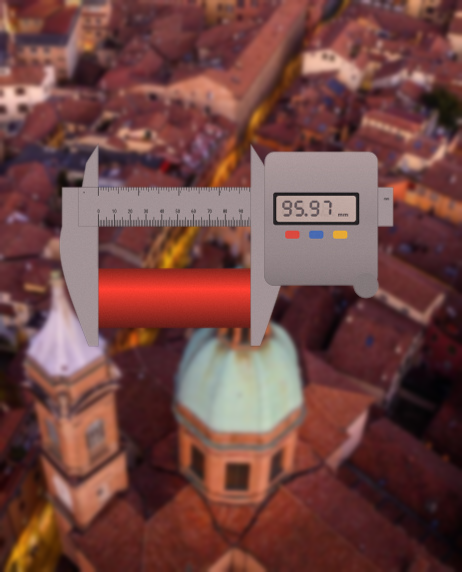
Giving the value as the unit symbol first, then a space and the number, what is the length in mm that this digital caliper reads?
mm 95.97
